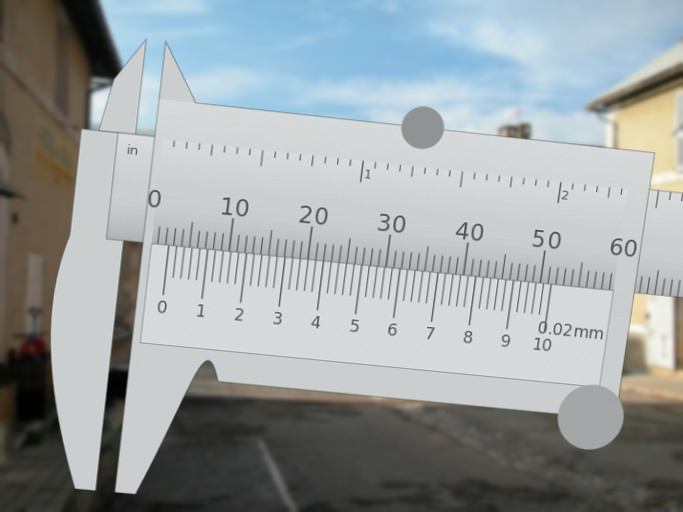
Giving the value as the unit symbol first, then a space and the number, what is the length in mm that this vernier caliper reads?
mm 2.4
